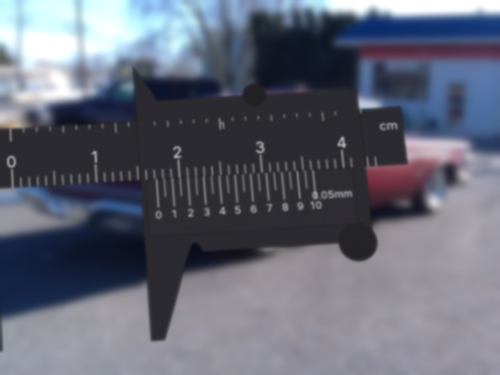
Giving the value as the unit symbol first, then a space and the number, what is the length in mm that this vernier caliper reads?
mm 17.2
